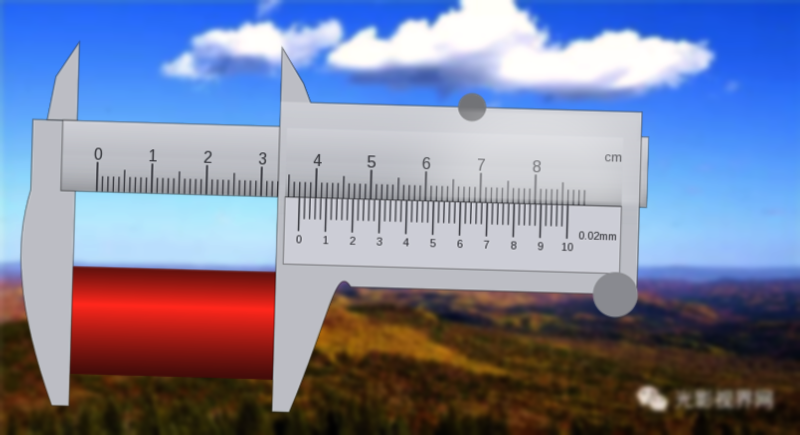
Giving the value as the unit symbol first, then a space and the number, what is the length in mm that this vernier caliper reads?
mm 37.0
